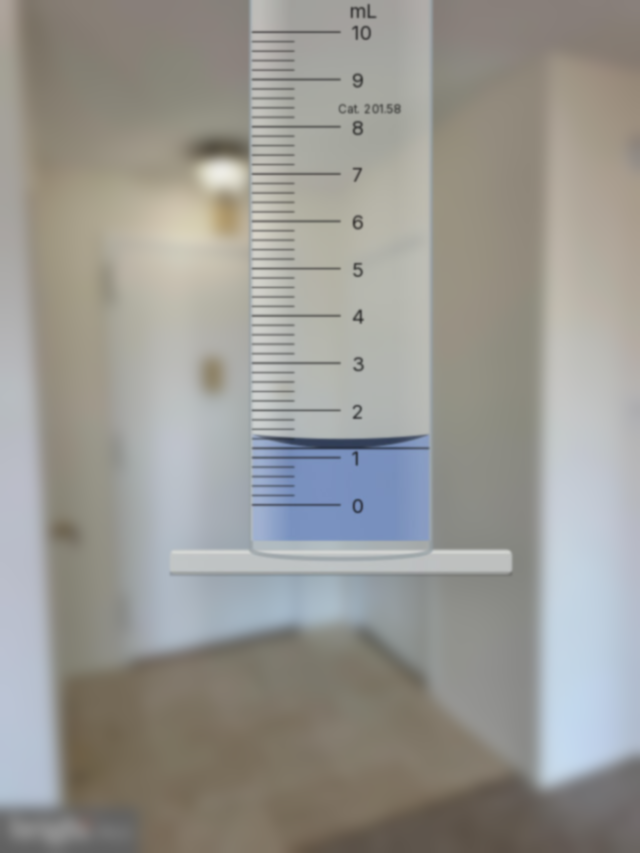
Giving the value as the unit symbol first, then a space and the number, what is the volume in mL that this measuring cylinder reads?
mL 1.2
